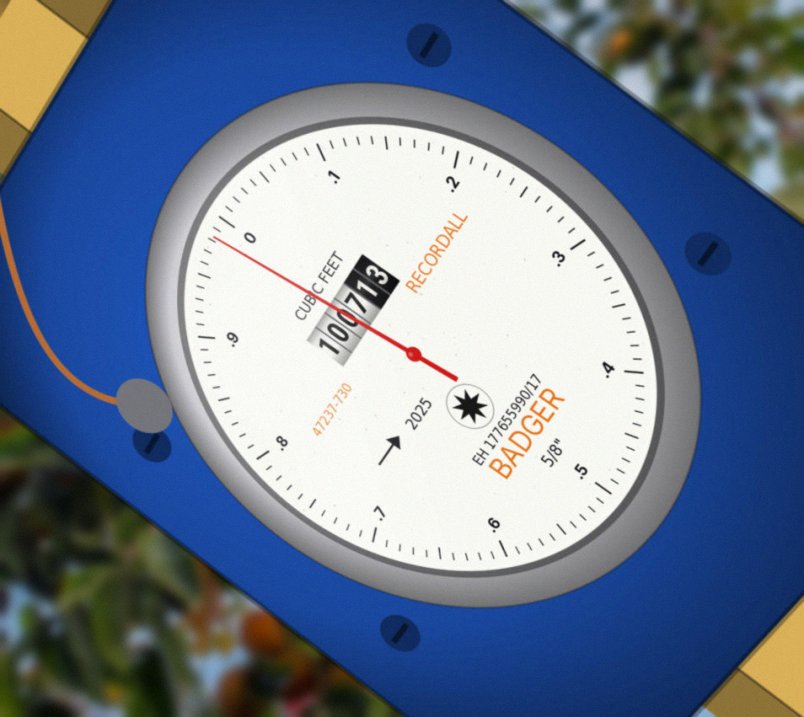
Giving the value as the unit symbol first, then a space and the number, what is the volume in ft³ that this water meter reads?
ft³ 100712.98
